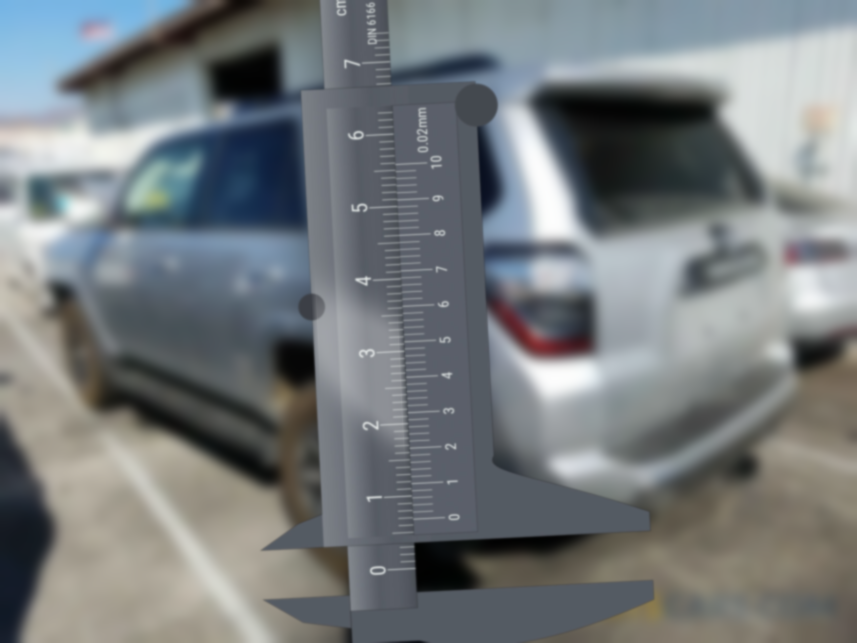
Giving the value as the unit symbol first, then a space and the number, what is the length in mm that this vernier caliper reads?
mm 6.8
